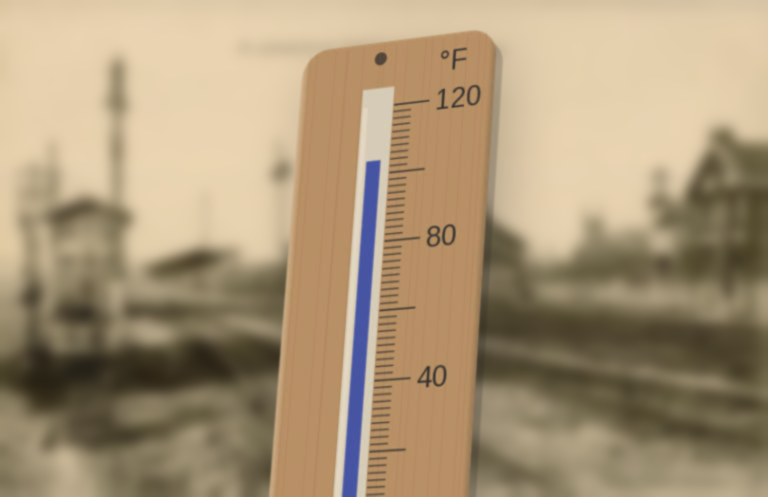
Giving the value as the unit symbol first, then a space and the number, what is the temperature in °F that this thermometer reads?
°F 104
